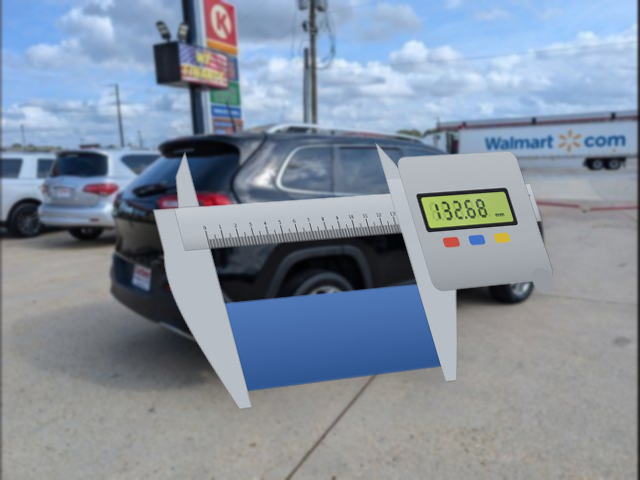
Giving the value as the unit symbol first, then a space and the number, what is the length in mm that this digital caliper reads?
mm 132.68
